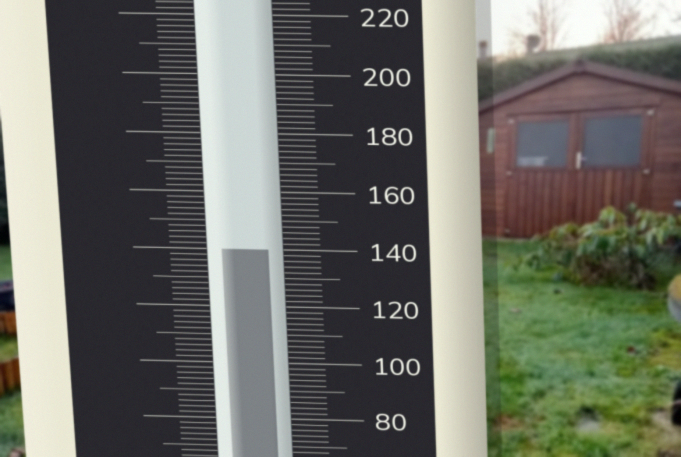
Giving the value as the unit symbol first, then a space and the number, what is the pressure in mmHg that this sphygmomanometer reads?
mmHg 140
